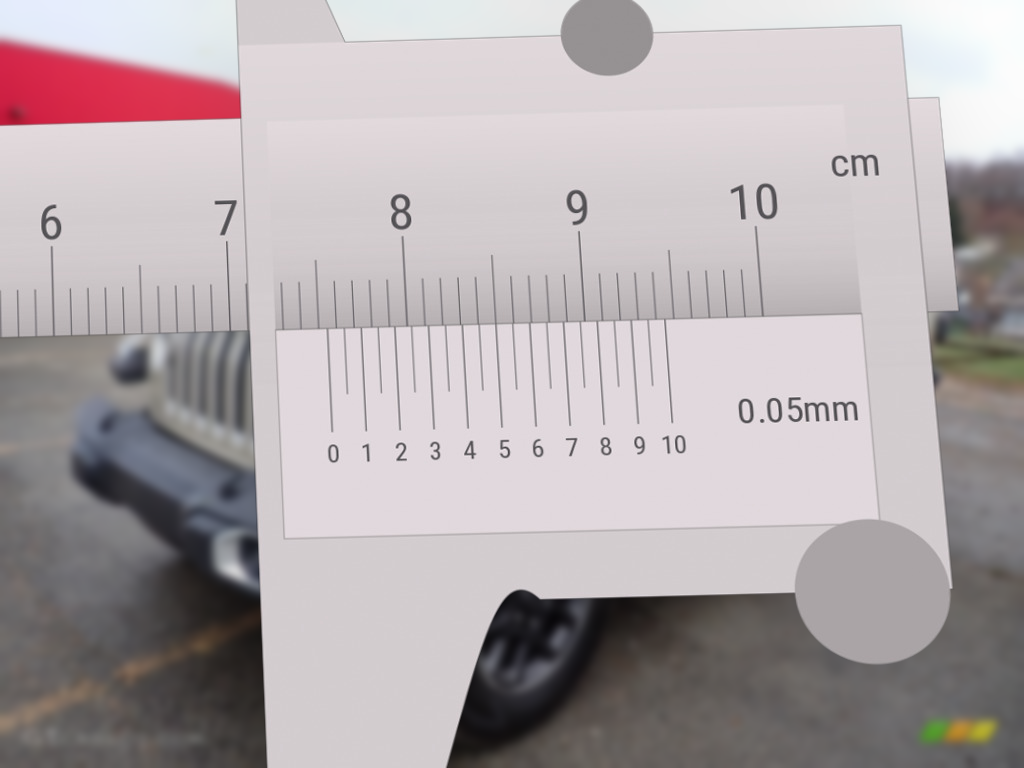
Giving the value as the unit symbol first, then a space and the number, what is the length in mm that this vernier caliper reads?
mm 75.5
